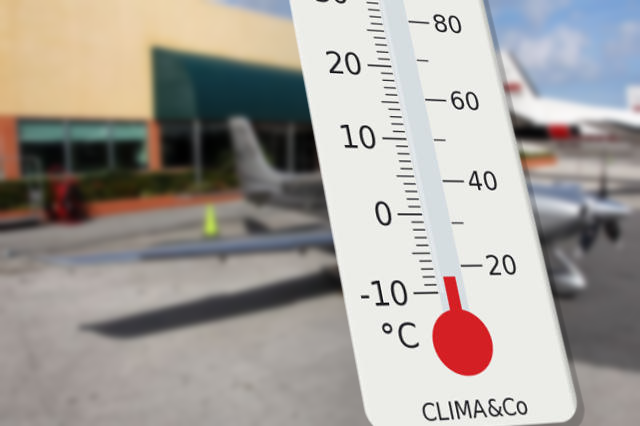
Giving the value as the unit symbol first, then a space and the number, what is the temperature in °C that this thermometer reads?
°C -8
